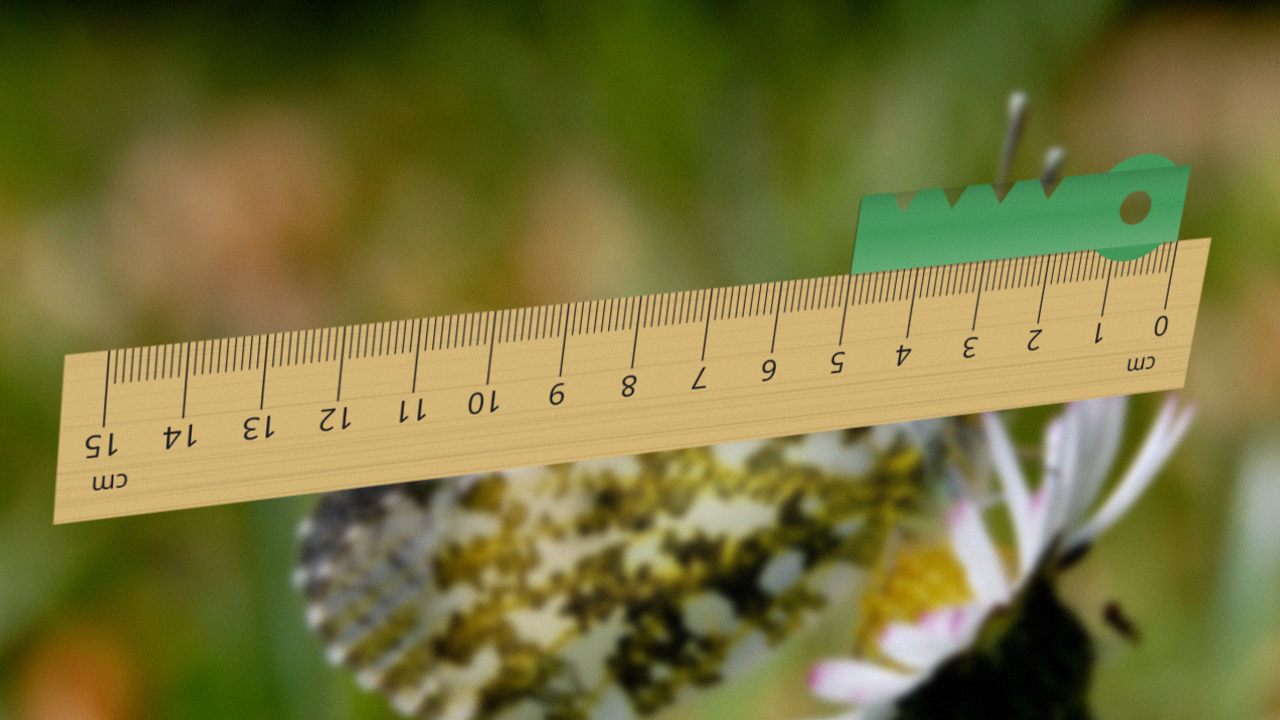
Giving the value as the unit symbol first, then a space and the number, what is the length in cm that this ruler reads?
cm 5
